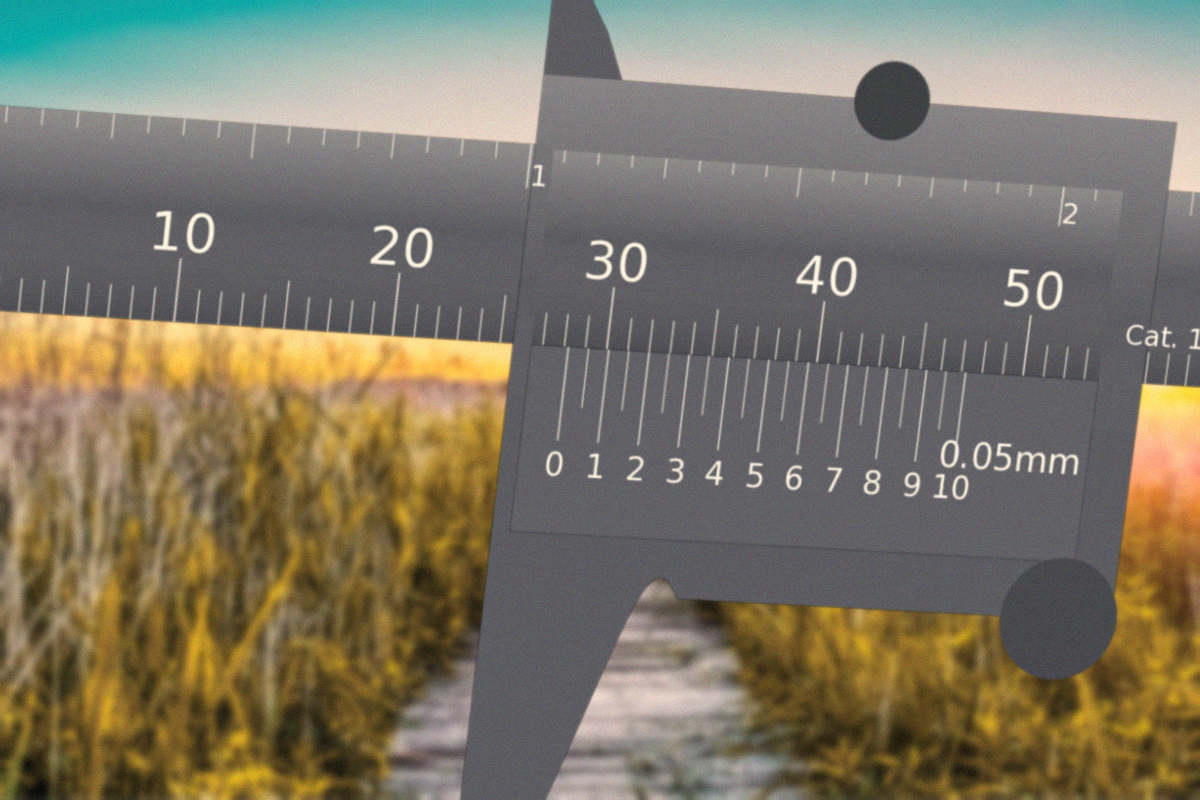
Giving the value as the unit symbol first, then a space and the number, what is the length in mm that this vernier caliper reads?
mm 28.2
